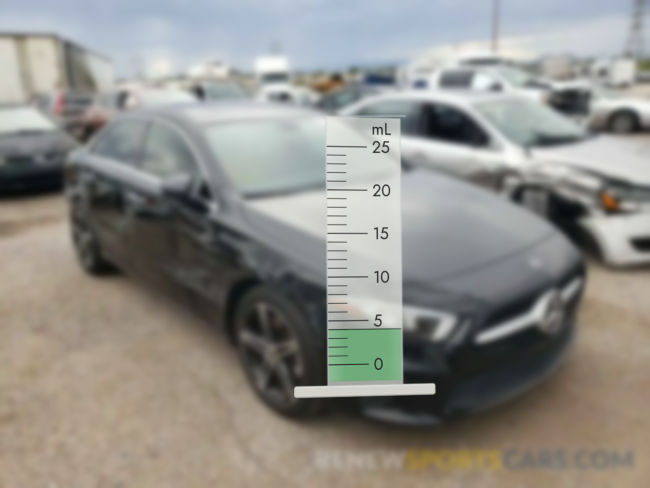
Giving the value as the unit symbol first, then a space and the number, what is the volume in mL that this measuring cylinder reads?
mL 4
